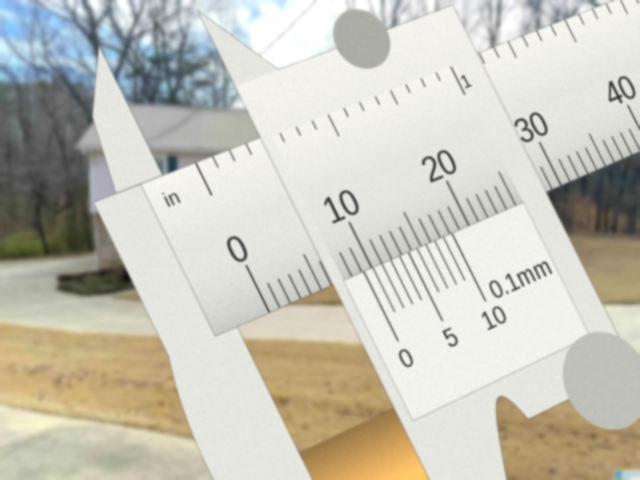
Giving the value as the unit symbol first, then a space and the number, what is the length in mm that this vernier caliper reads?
mm 9.2
